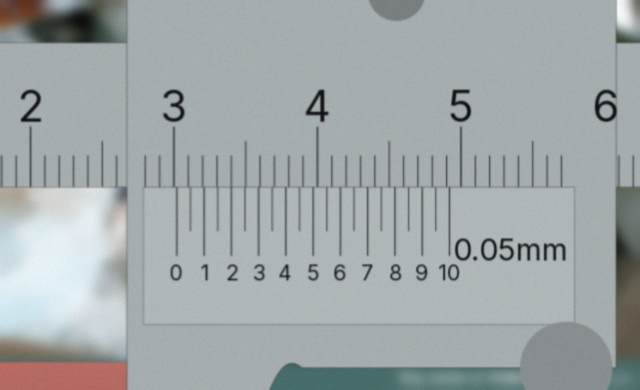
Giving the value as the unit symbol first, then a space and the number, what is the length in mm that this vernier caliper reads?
mm 30.2
